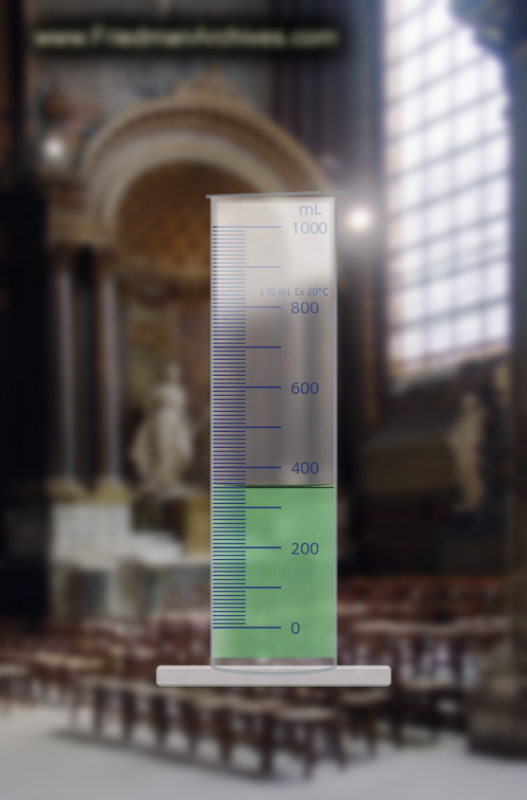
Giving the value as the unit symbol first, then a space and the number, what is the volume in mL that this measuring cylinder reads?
mL 350
